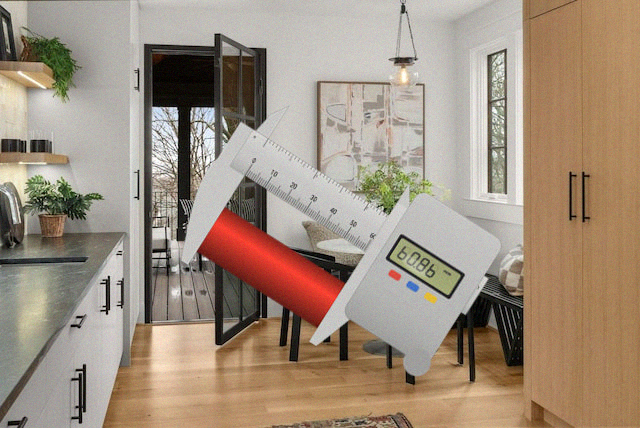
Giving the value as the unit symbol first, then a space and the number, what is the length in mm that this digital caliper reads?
mm 60.86
